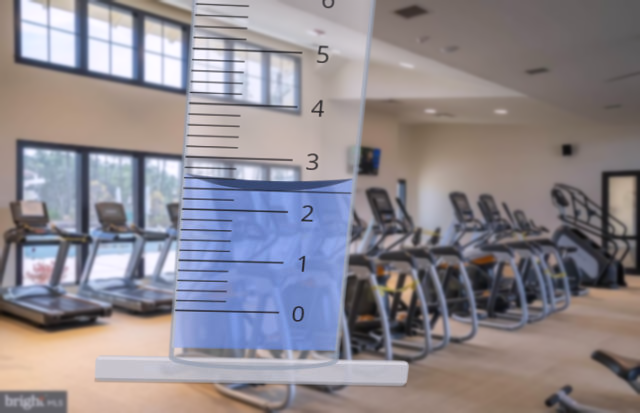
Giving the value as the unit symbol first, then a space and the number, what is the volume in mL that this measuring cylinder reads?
mL 2.4
